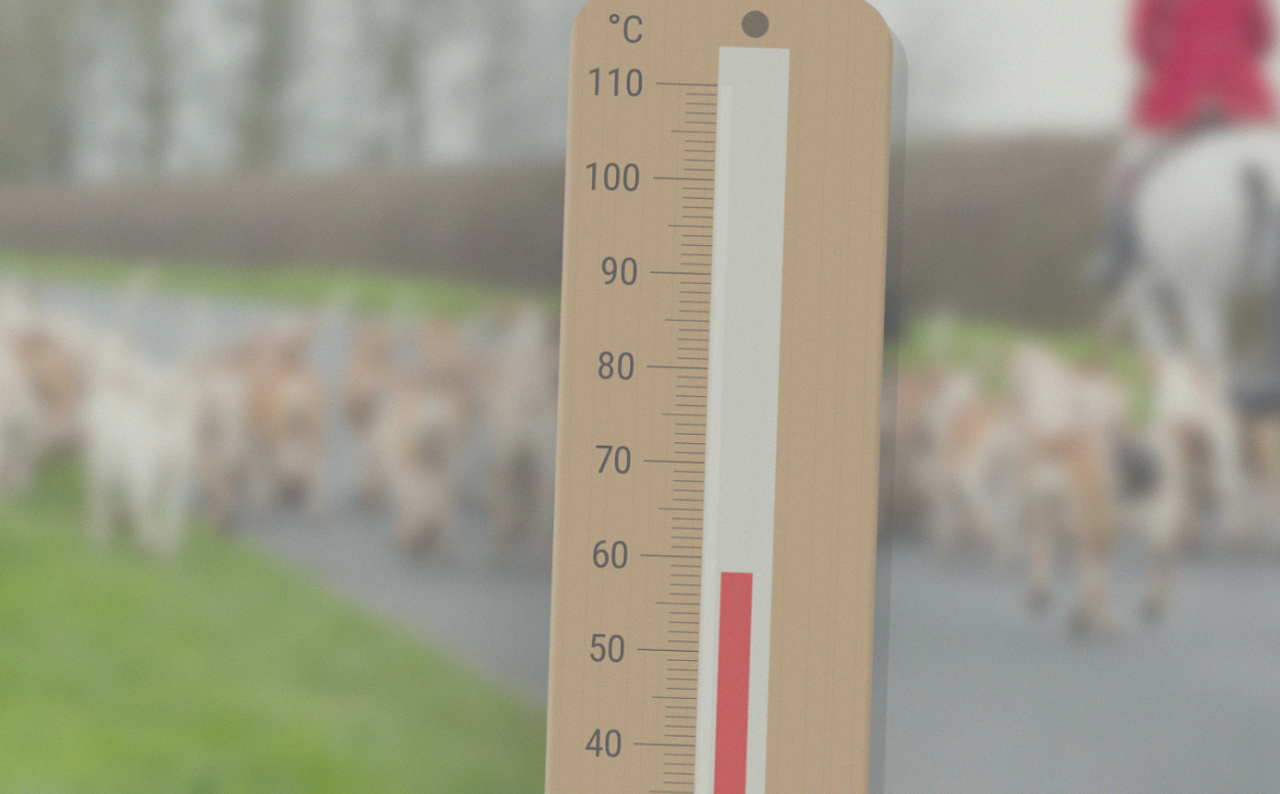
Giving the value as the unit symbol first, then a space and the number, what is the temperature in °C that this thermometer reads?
°C 58.5
